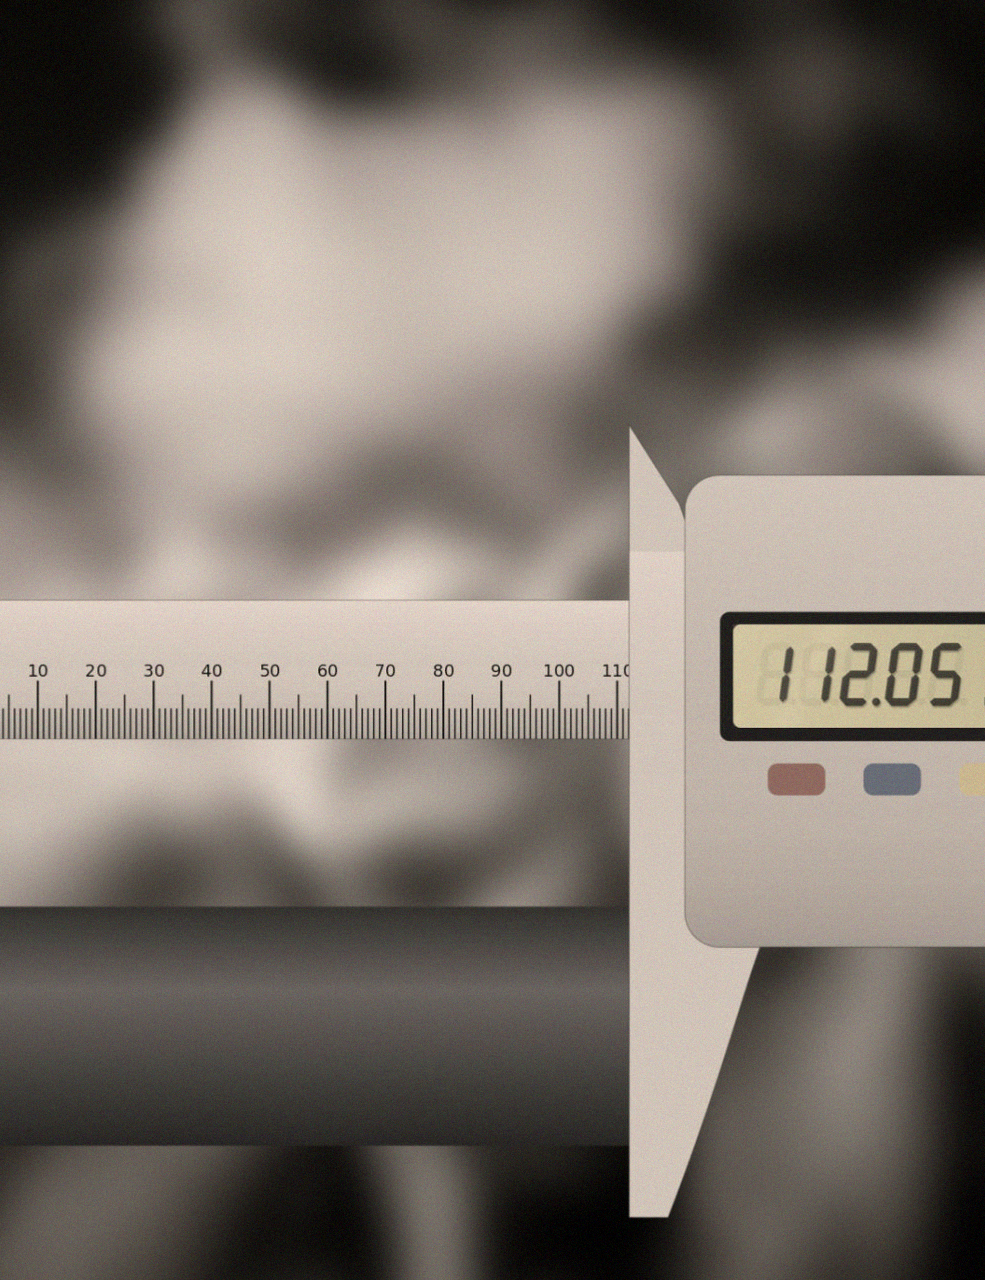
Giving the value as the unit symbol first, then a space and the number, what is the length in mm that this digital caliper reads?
mm 112.05
